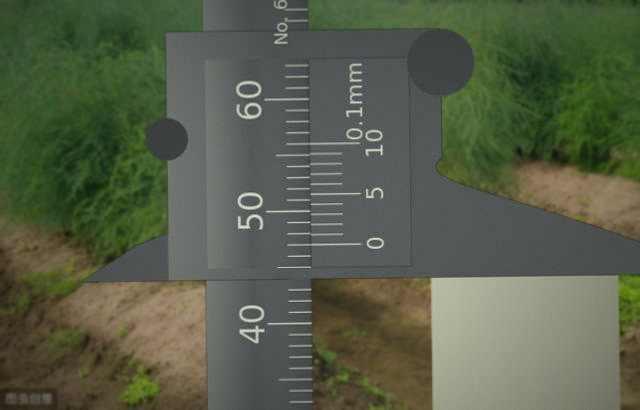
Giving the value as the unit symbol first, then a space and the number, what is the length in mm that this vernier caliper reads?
mm 47.0
